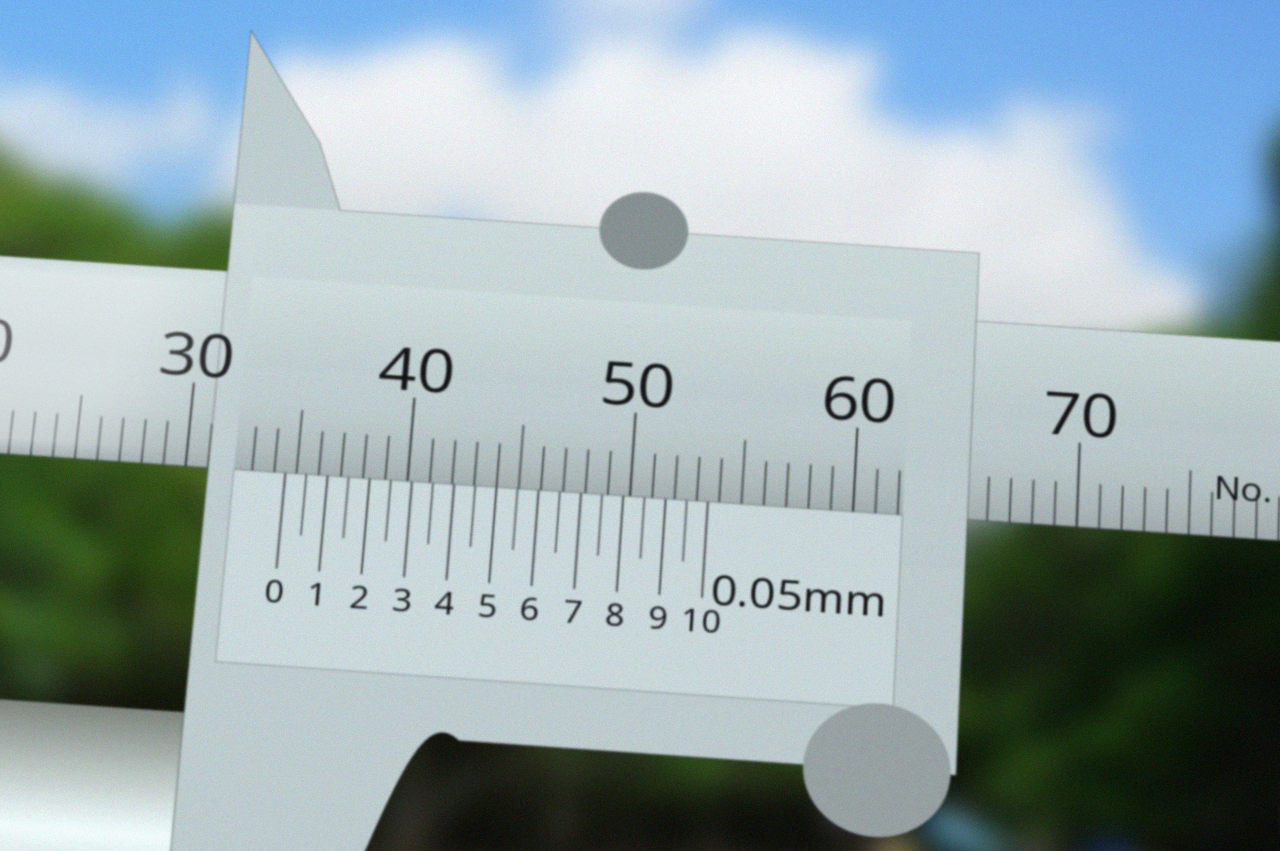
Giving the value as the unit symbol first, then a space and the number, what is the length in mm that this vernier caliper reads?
mm 34.5
